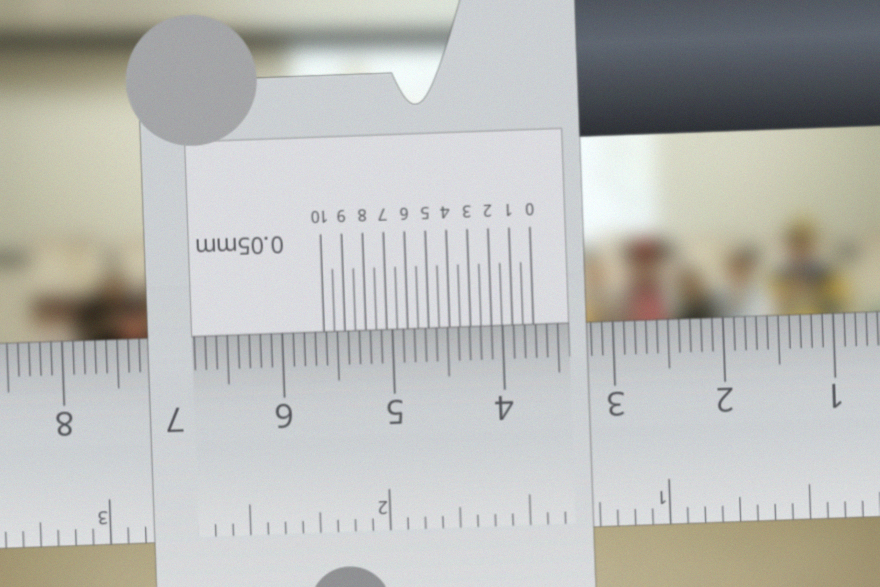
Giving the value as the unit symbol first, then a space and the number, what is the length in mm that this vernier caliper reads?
mm 37.2
